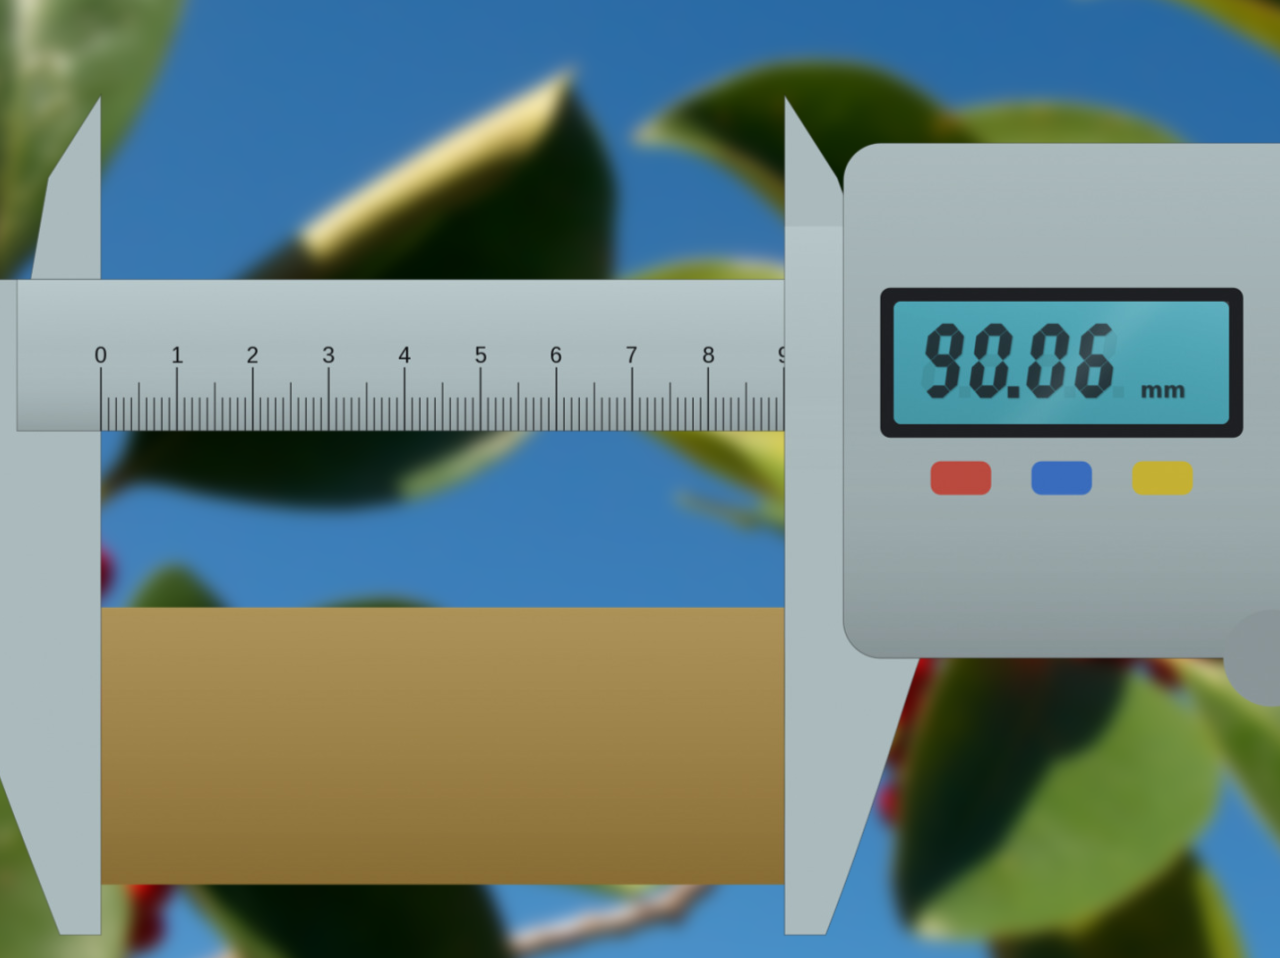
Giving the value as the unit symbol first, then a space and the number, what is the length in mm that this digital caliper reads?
mm 90.06
